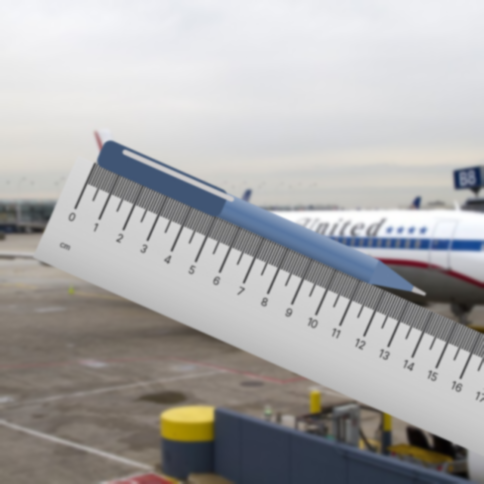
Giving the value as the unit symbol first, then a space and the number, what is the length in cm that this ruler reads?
cm 13.5
